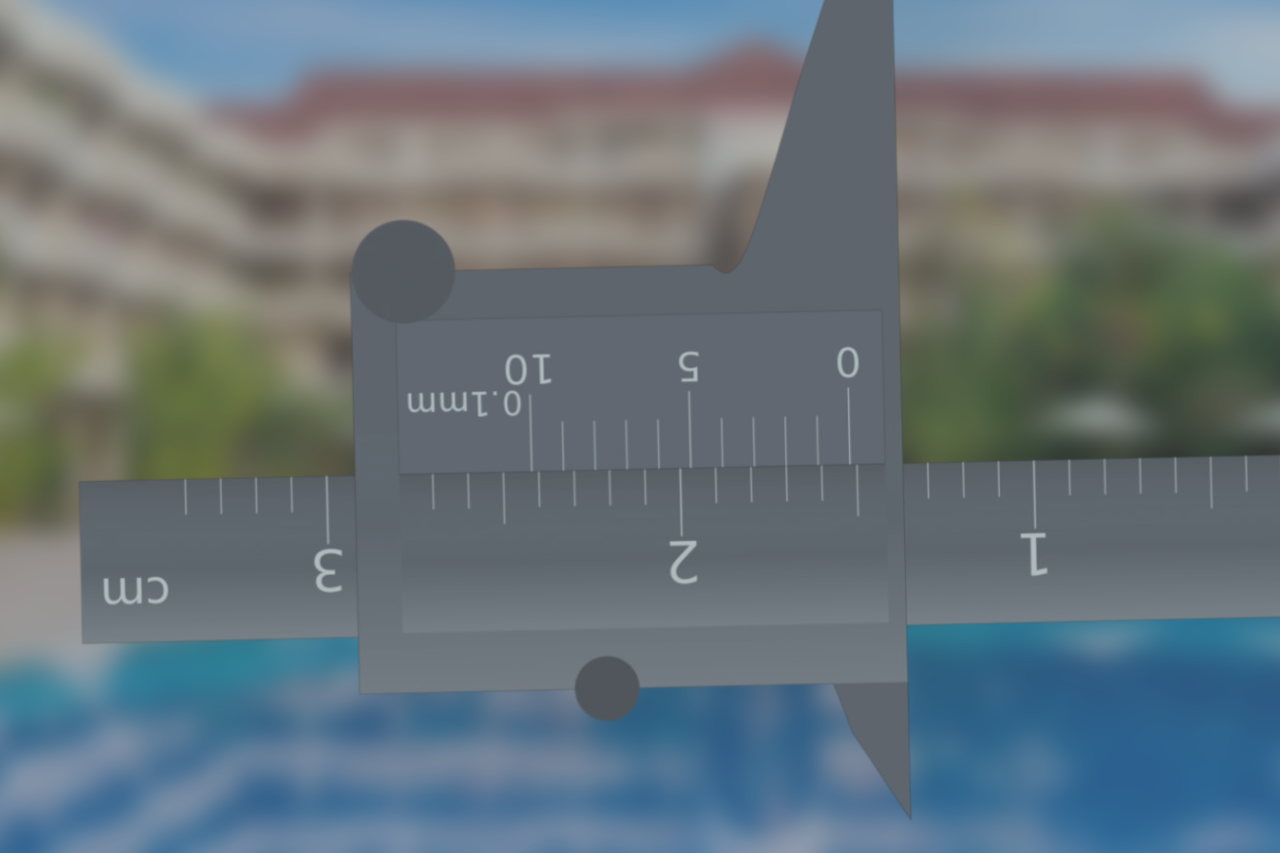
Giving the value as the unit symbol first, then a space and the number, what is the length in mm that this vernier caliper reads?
mm 15.2
